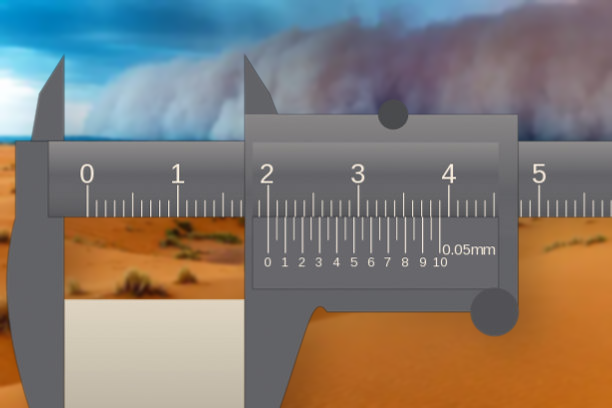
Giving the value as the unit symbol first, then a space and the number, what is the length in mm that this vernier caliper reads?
mm 20.0
